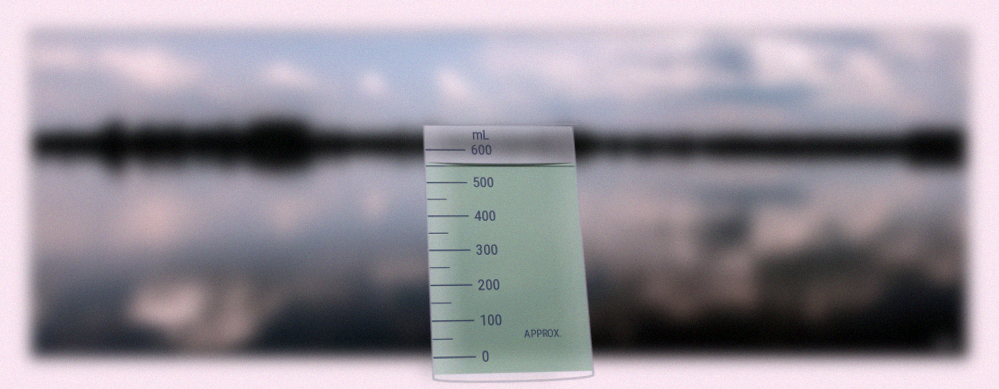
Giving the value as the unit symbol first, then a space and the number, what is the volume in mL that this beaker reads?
mL 550
